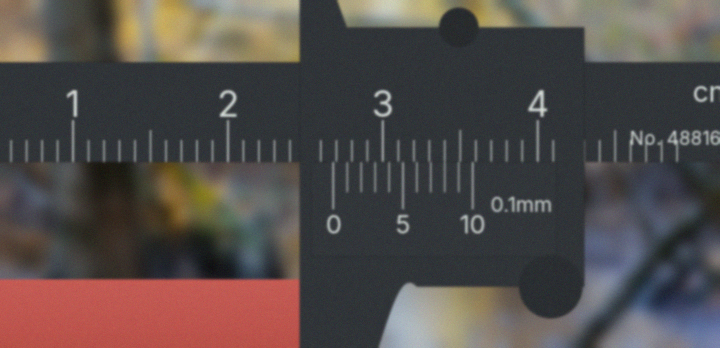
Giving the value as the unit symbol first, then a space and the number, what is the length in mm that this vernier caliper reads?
mm 26.8
